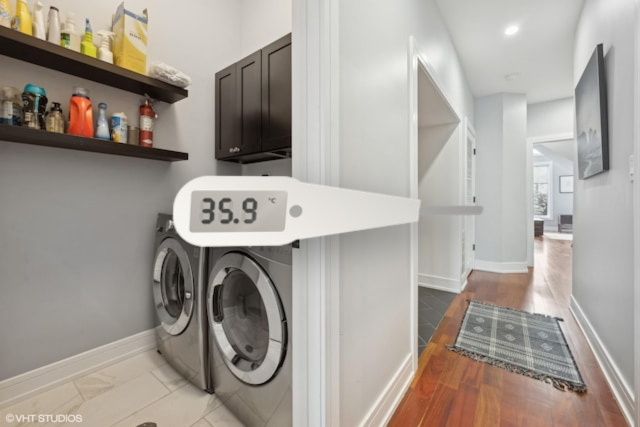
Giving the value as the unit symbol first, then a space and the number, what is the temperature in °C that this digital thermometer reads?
°C 35.9
